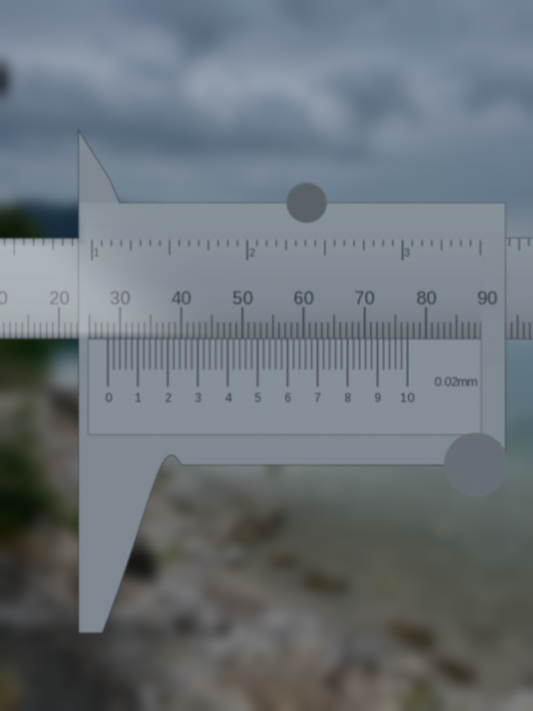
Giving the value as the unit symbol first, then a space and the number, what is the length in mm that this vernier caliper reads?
mm 28.0
